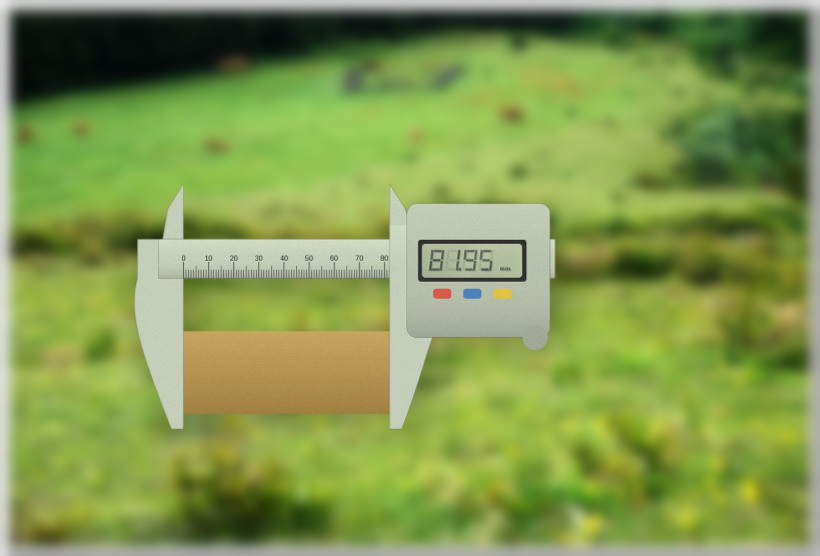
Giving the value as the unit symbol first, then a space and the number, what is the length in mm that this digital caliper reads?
mm 81.95
